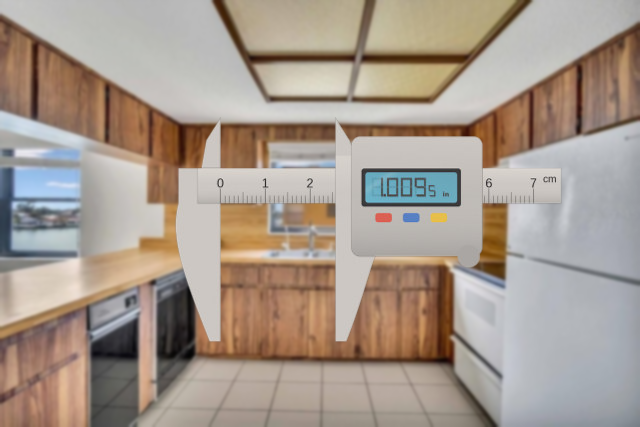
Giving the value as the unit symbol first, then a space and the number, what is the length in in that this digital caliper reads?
in 1.0095
